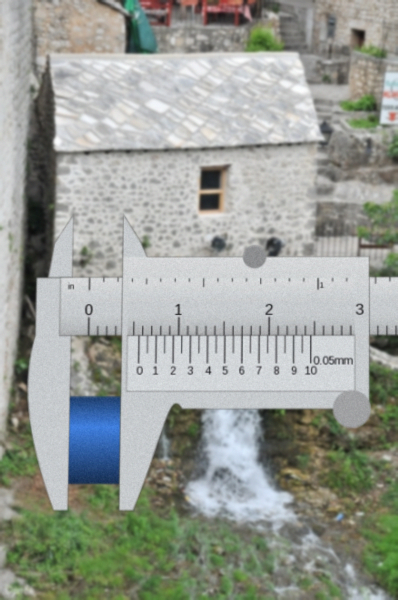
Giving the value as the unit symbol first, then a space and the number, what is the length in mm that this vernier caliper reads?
mm 5.6
